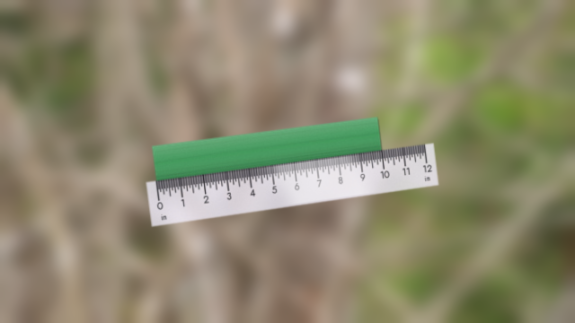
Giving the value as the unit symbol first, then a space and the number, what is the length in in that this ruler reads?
in 10
